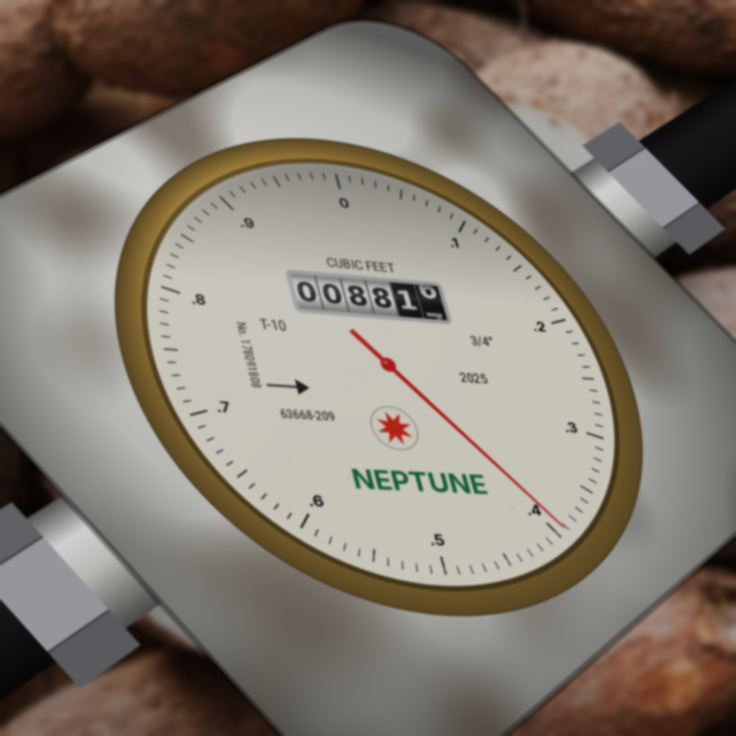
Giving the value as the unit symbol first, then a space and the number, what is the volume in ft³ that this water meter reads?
ft³ 8816.39
